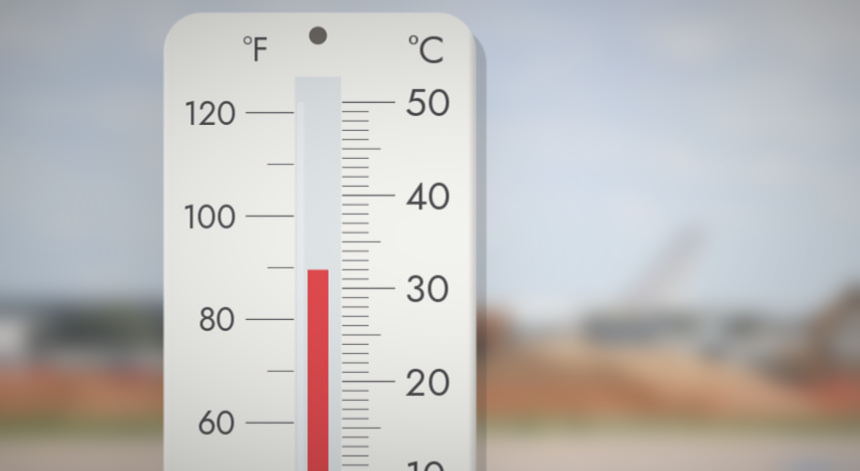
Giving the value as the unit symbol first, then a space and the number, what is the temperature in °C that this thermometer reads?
°C 32
